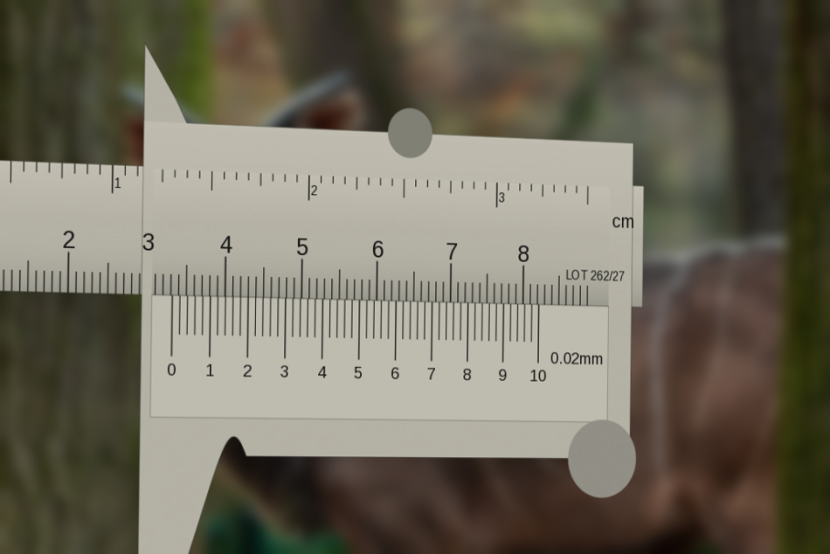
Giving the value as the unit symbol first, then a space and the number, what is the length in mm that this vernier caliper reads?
mm 33.2
